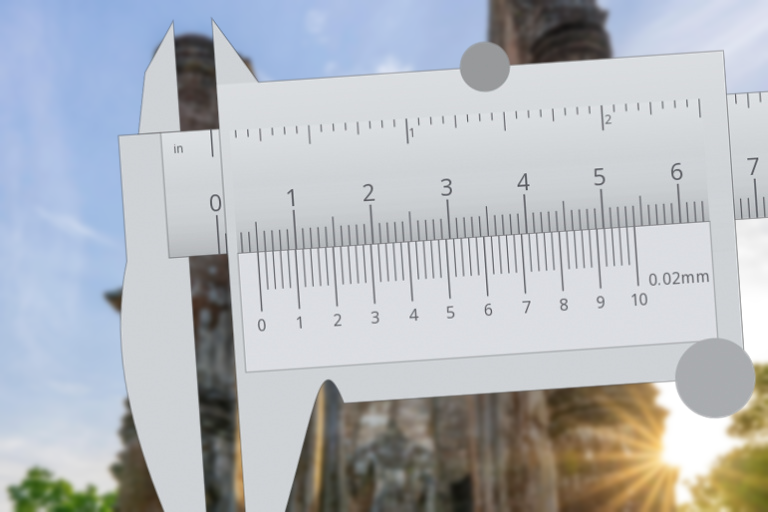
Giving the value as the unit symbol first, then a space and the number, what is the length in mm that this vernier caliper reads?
mm 5.0
